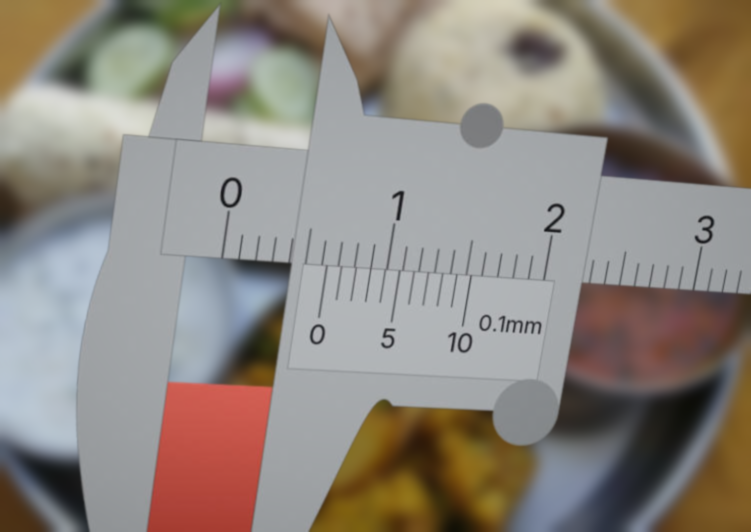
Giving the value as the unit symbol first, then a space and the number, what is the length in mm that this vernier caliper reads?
mm 6.3
